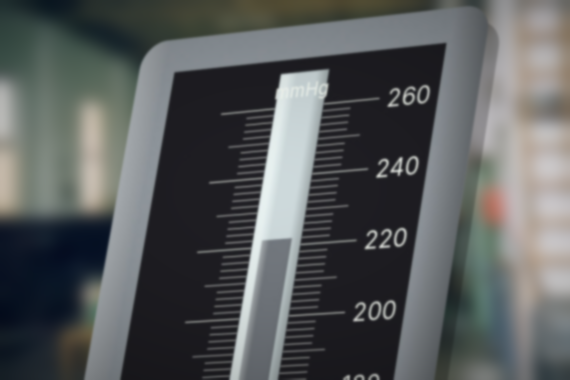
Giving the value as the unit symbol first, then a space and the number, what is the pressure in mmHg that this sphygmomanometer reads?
mmHg 222
